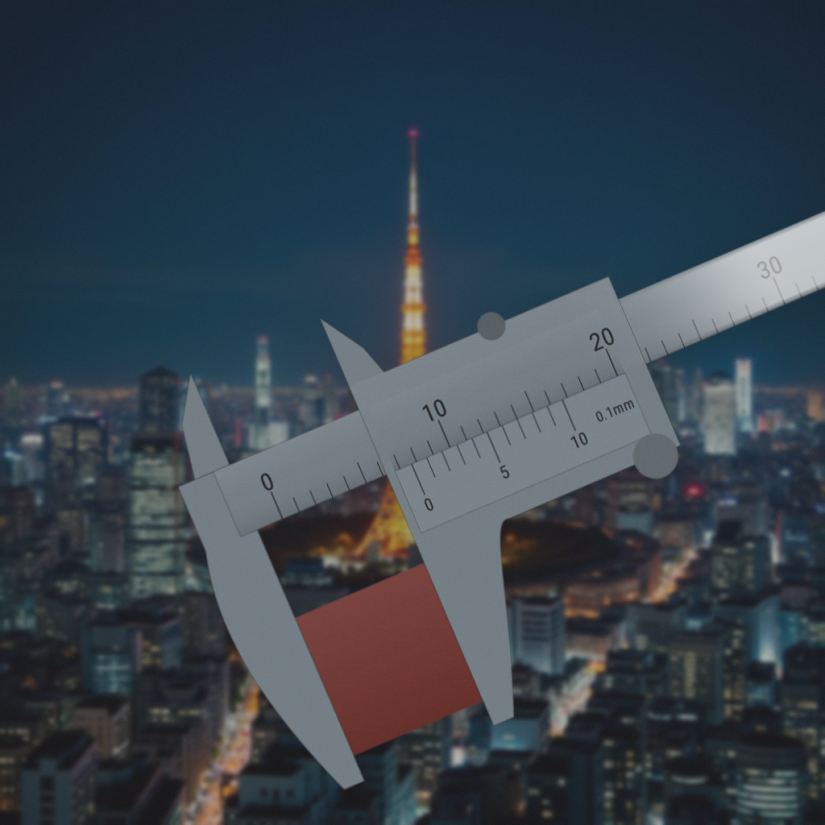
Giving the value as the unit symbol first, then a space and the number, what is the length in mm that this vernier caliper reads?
mm 7.7
